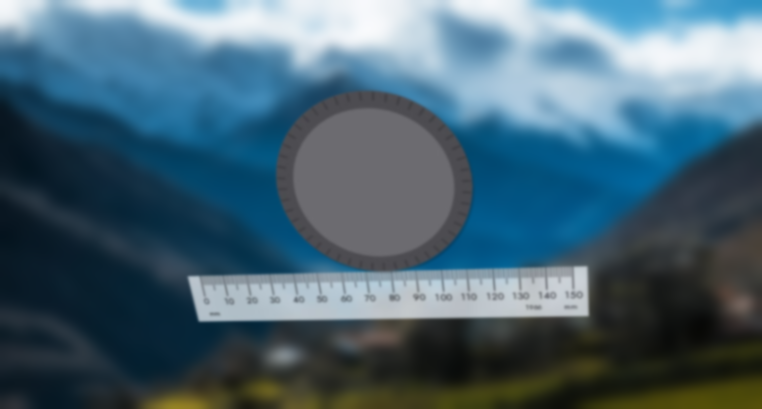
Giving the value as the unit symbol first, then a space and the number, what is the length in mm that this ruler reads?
mm 75
